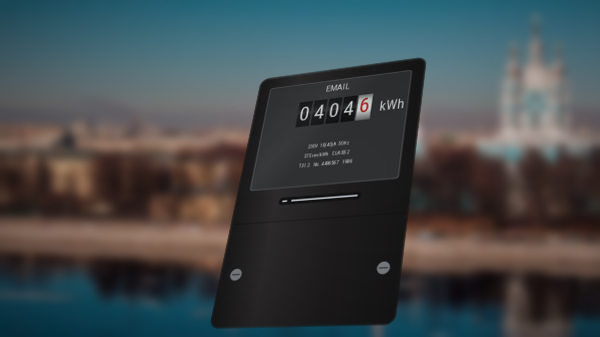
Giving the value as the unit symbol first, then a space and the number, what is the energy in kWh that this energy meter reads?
kWh 404.6
